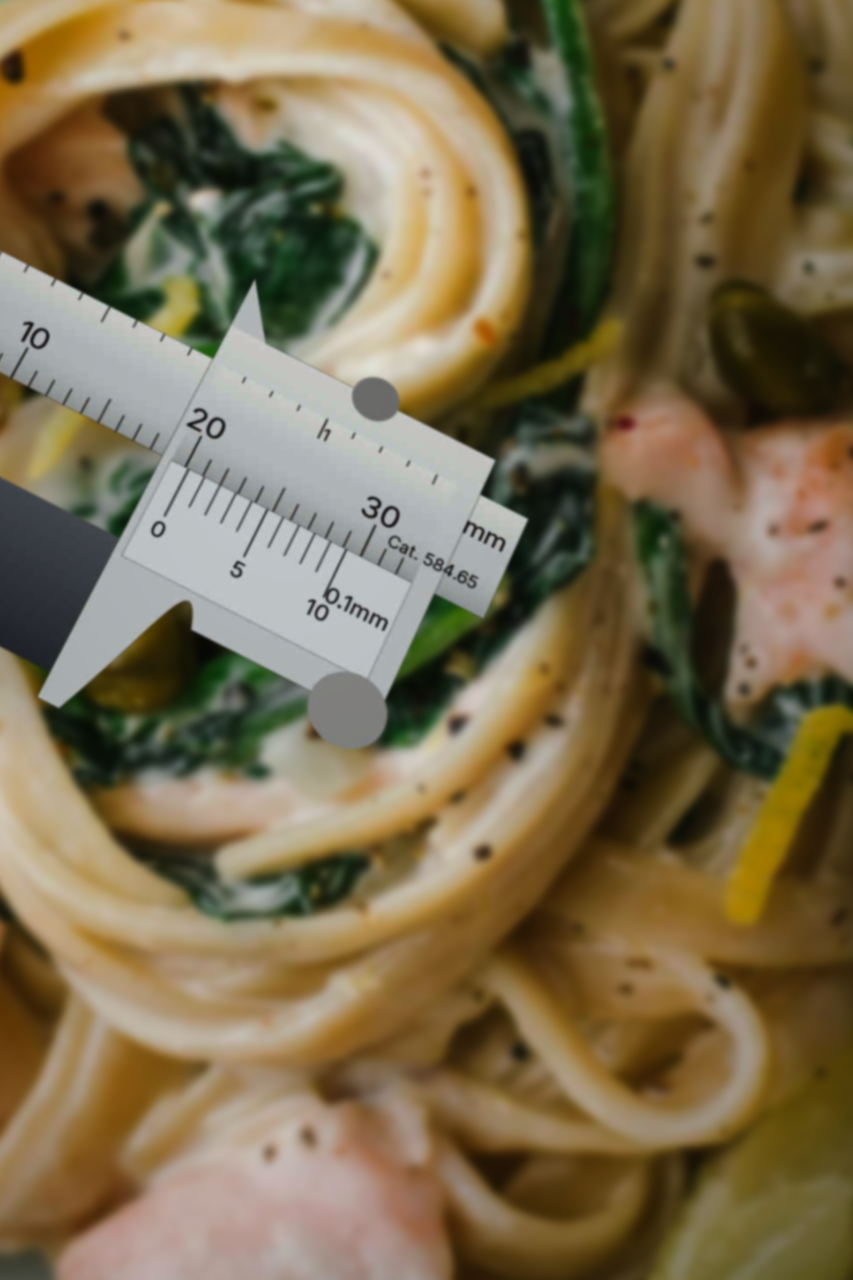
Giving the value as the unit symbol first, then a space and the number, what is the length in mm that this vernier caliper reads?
mm 20.2
